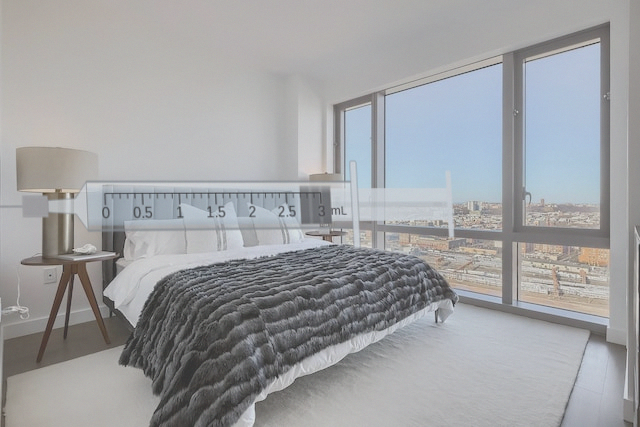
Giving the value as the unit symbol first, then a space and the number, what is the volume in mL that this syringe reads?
mL 2.7
